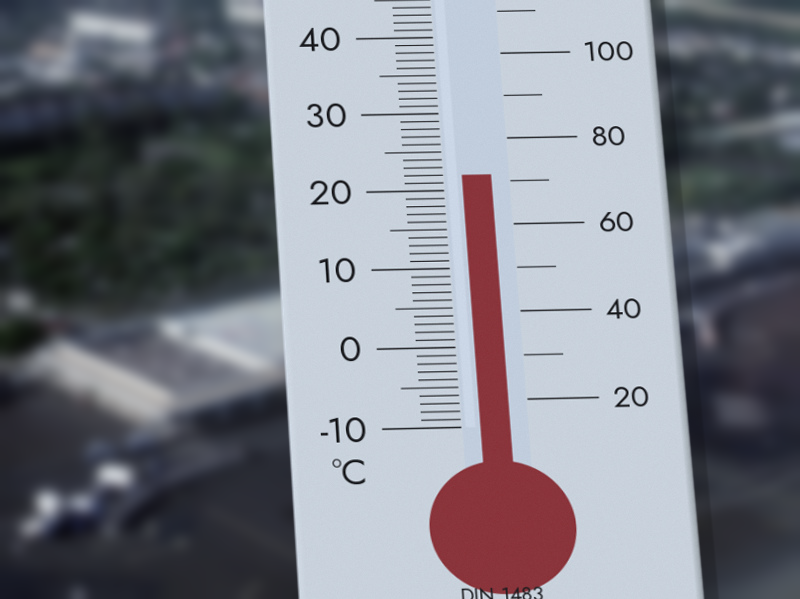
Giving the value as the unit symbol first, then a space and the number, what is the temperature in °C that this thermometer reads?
°C 22
